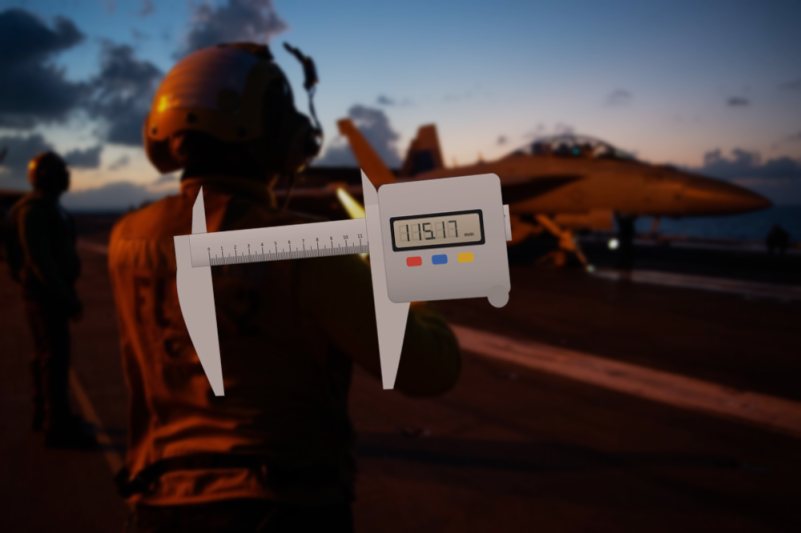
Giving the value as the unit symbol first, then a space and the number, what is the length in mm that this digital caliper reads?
mm 115.17
